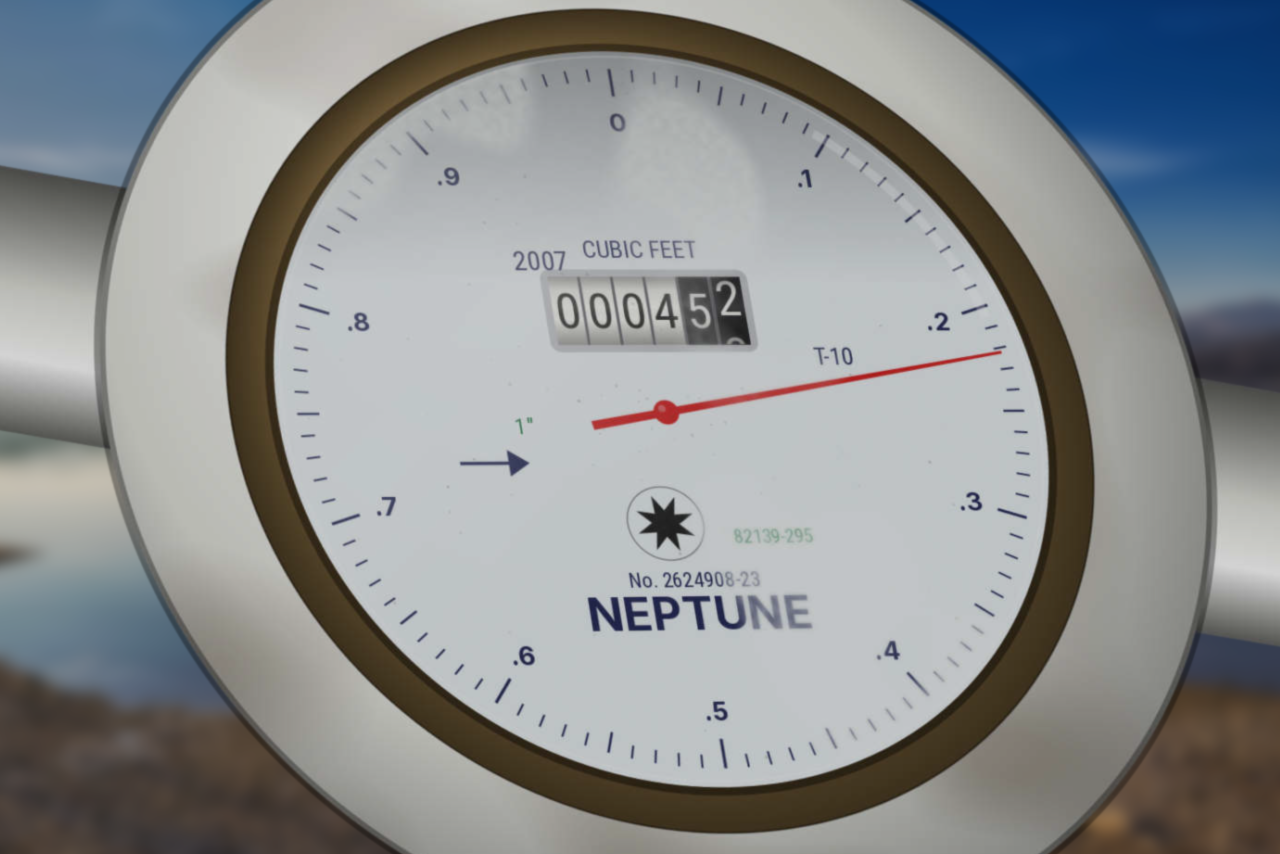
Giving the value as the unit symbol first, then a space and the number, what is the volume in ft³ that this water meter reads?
ft³ 452.22
